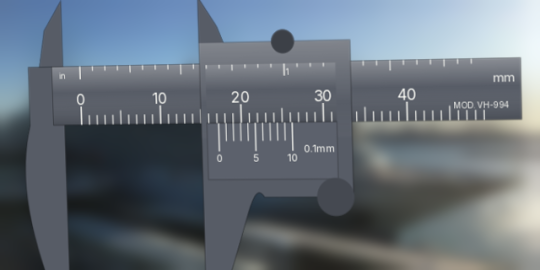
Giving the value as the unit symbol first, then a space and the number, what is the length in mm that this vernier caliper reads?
mm 17.2
